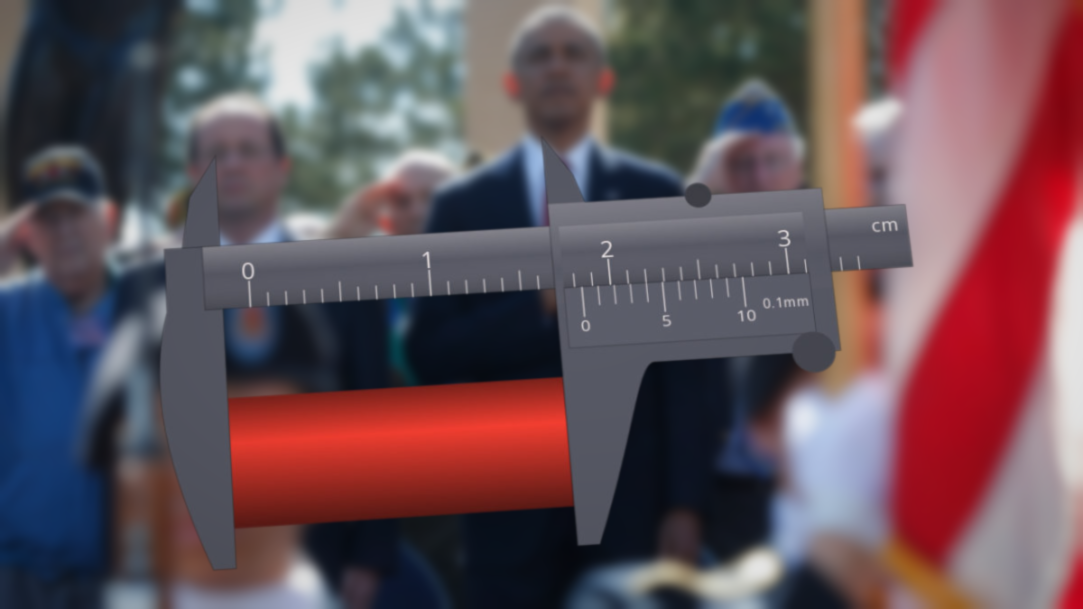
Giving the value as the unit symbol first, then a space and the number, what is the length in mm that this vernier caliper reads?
mm 18.4
